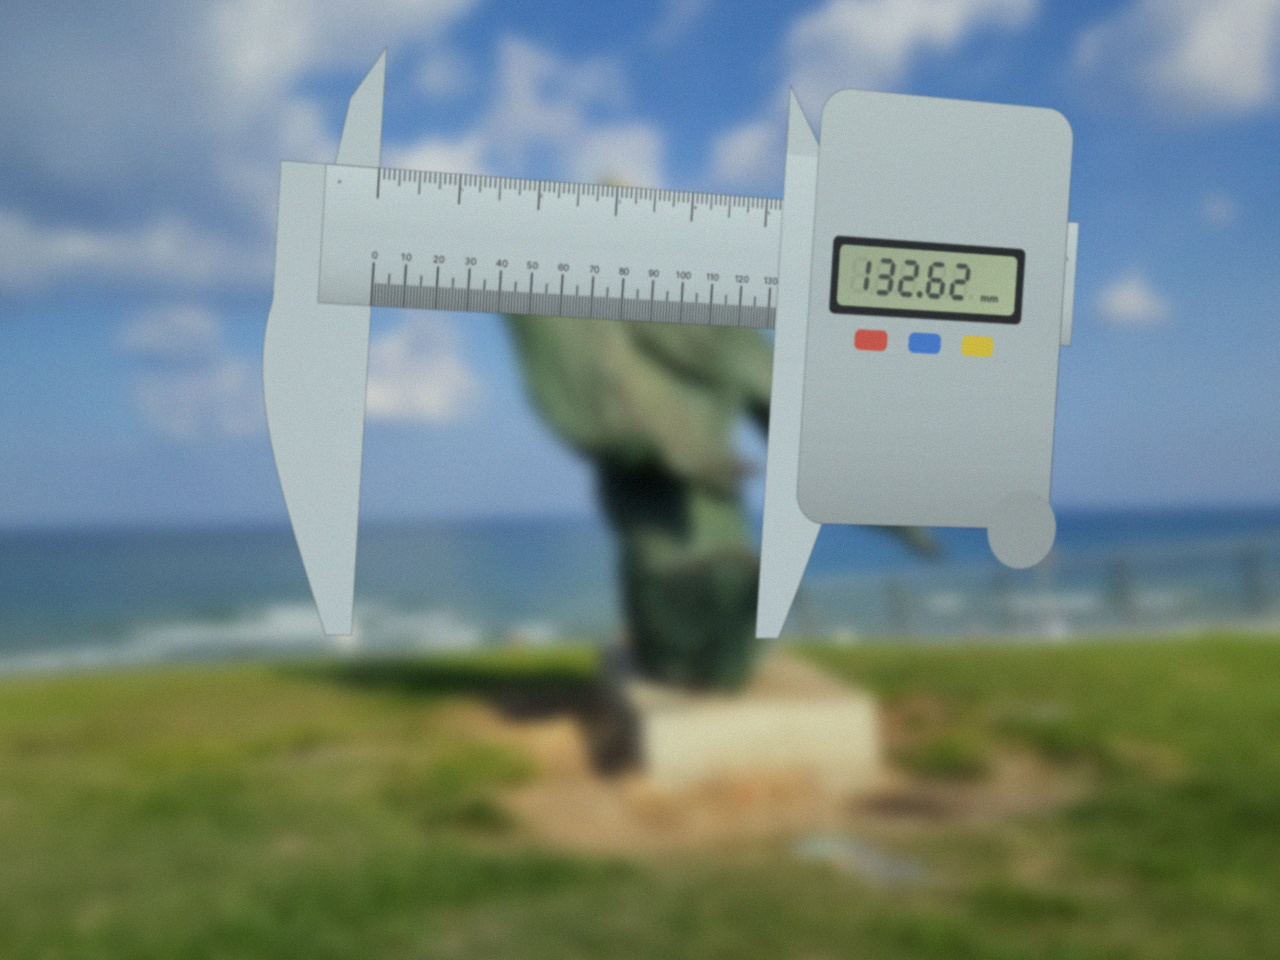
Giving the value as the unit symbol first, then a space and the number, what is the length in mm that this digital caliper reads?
mm 132.62
